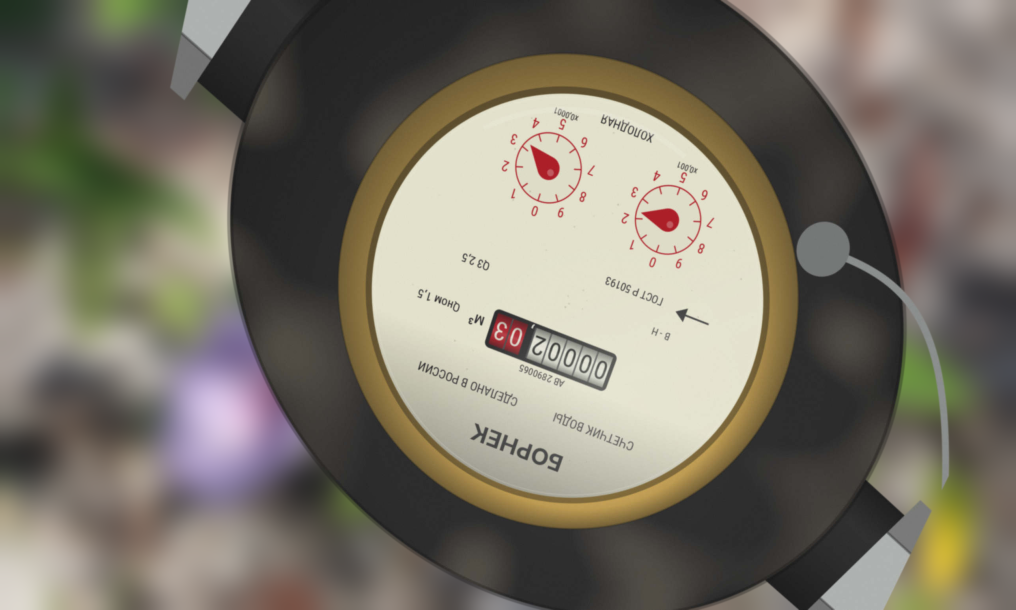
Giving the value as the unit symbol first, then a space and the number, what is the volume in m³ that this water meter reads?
m³ 2.0323
